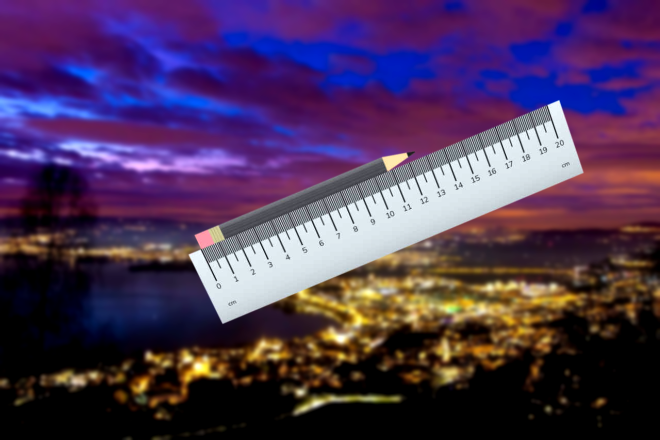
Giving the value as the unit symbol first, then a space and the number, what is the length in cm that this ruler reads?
cm 12.5
